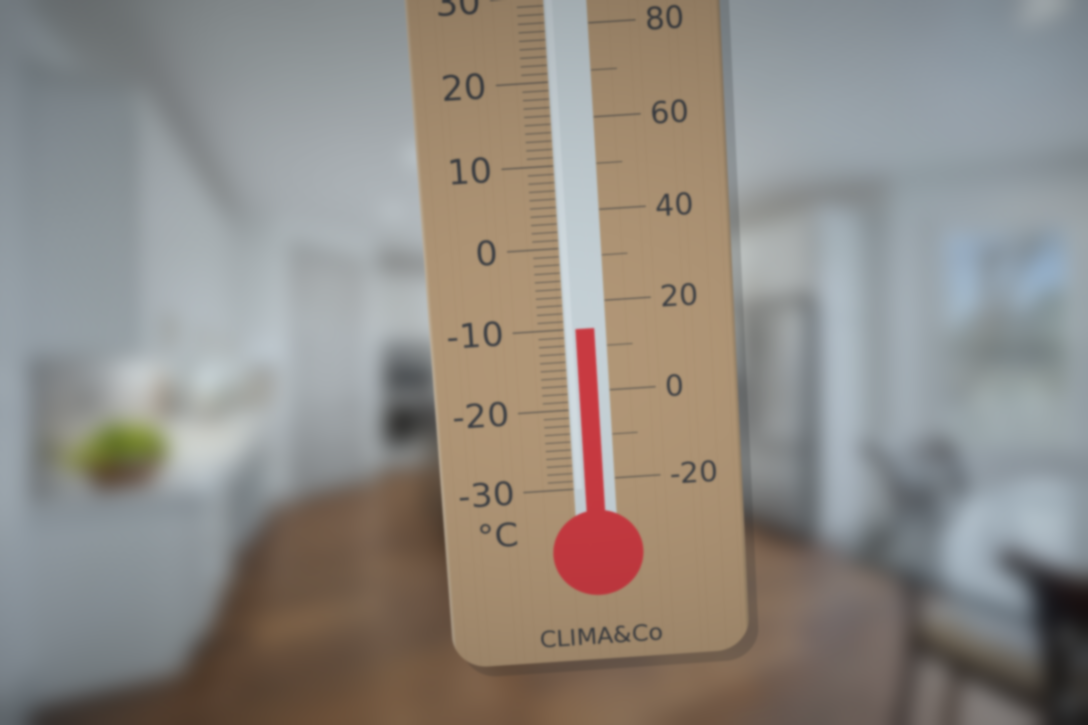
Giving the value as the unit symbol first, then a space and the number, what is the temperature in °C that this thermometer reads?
°C -10
